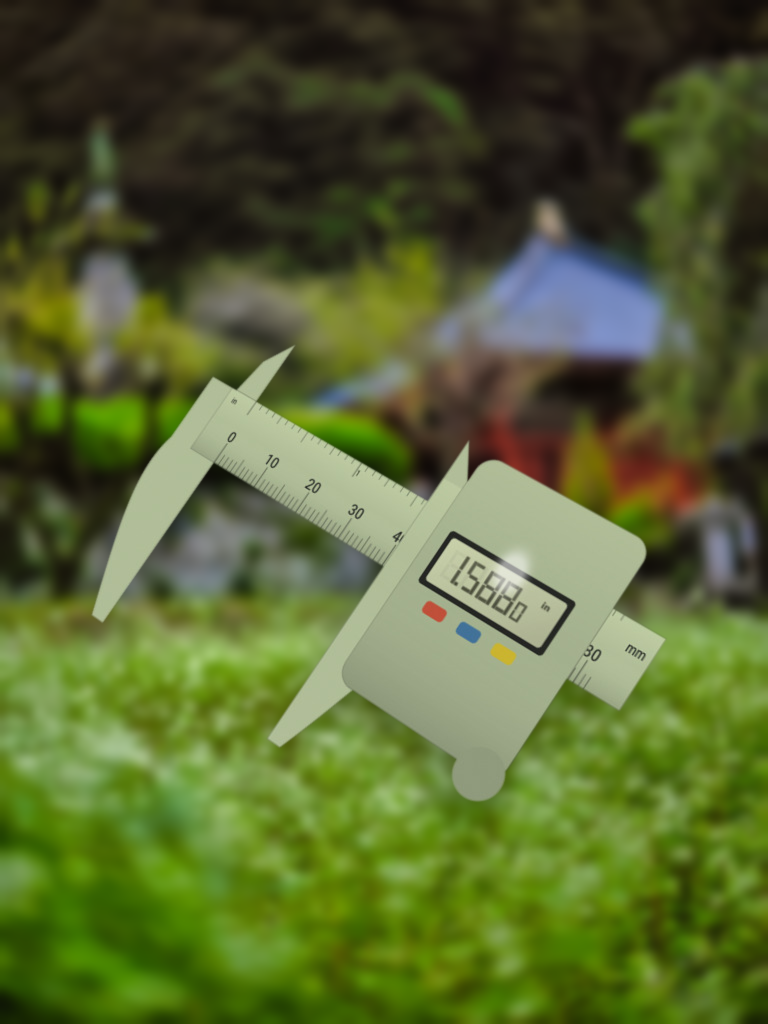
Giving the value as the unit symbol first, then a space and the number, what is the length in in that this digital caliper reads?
in 1.5880
